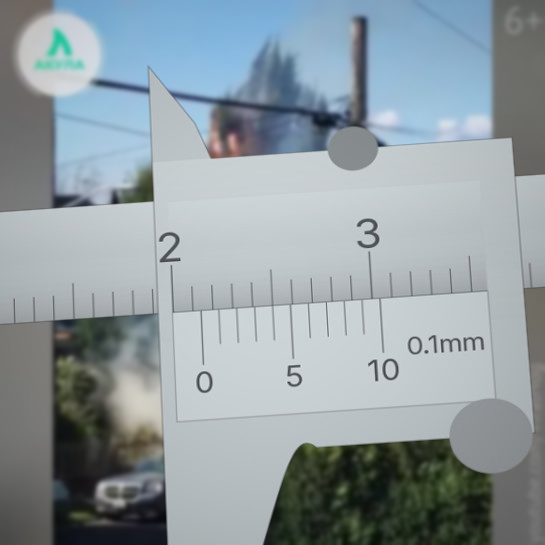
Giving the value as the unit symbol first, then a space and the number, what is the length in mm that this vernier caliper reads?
mm 21.4
